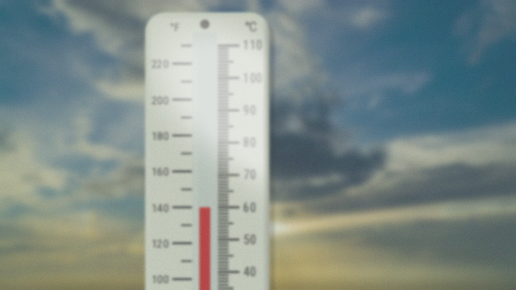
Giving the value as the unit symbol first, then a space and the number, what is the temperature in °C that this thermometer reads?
°C 60
